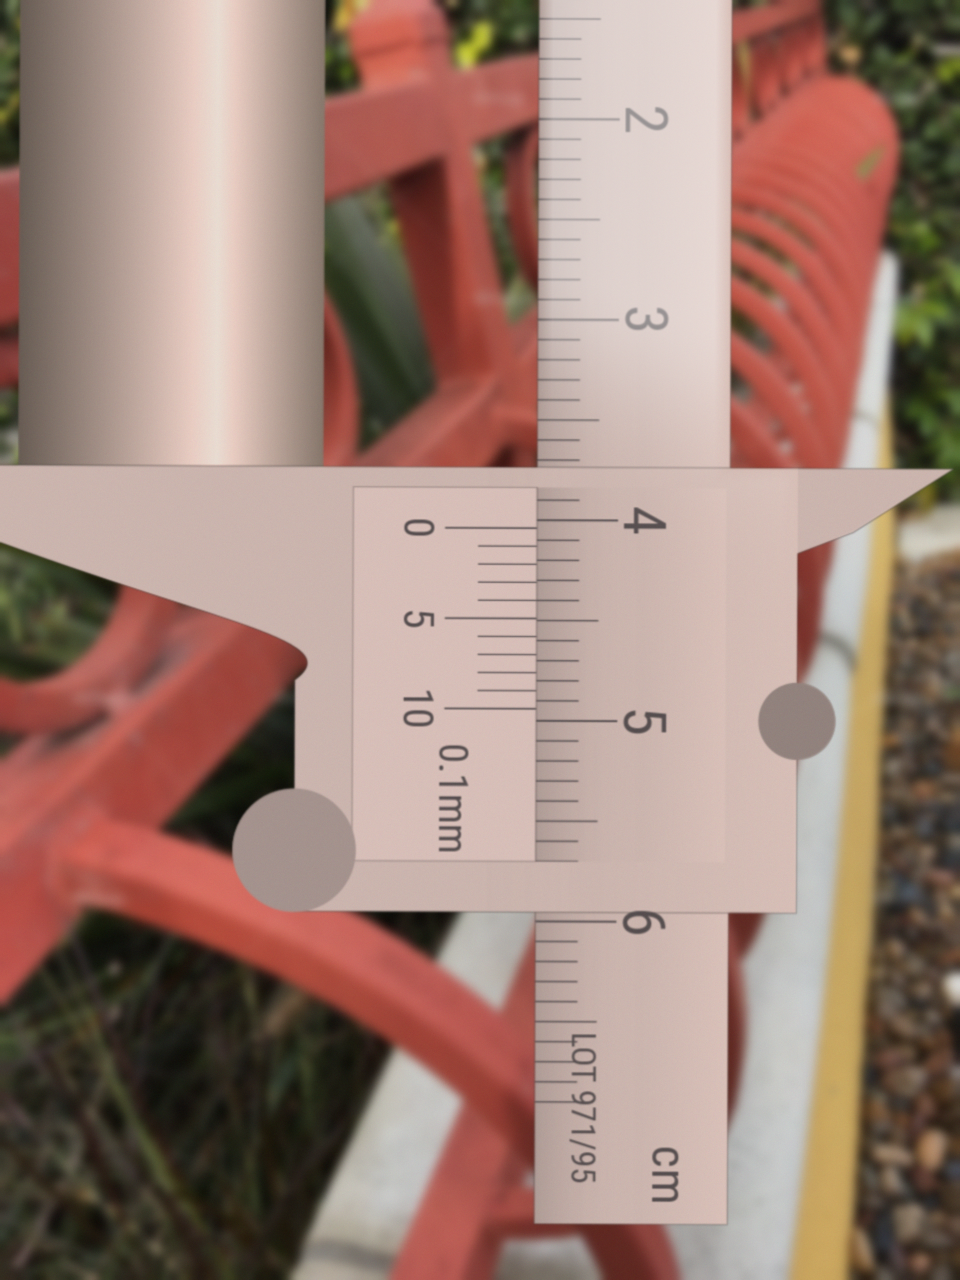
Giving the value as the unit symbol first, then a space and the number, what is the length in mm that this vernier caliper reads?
mm 40.4
